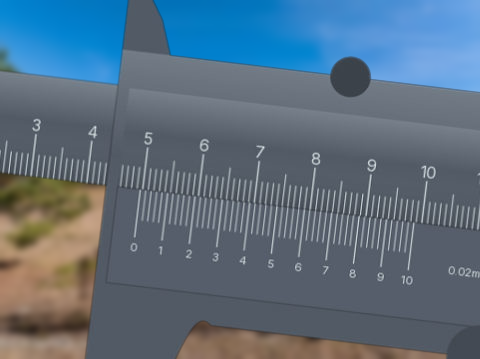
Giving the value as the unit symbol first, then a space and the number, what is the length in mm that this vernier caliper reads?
mm 49.6
